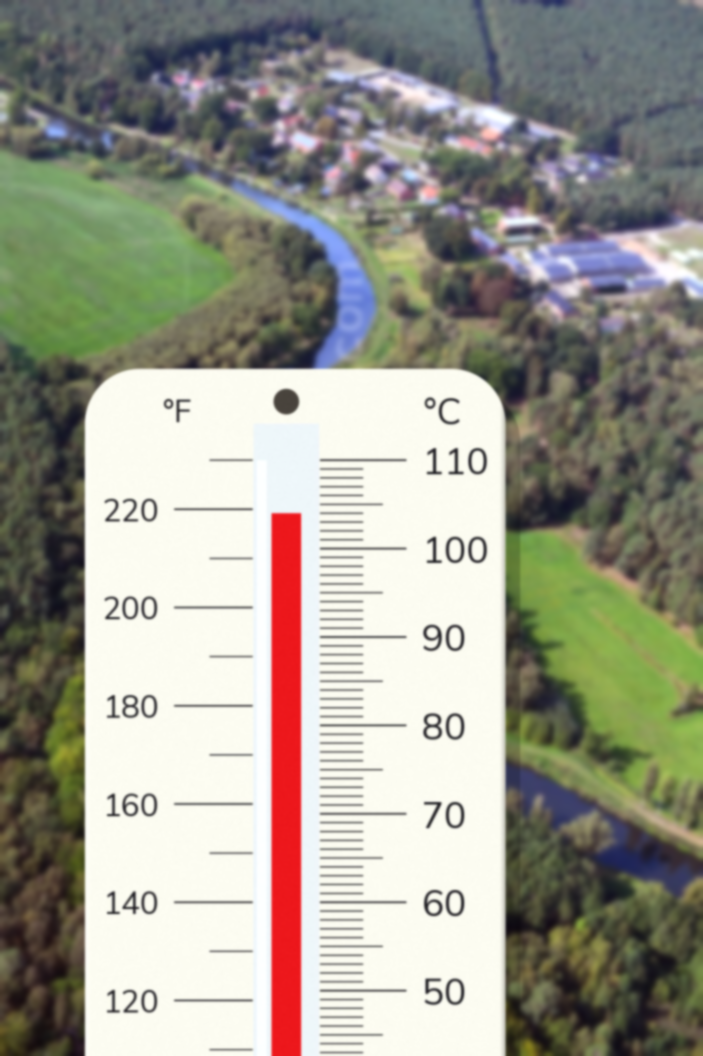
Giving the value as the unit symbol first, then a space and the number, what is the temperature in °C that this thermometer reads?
°C 104
